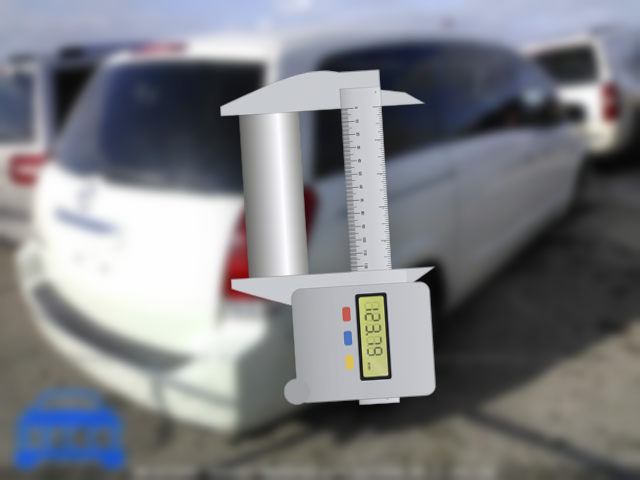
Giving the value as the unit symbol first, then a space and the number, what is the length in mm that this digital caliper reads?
mm 123.79
